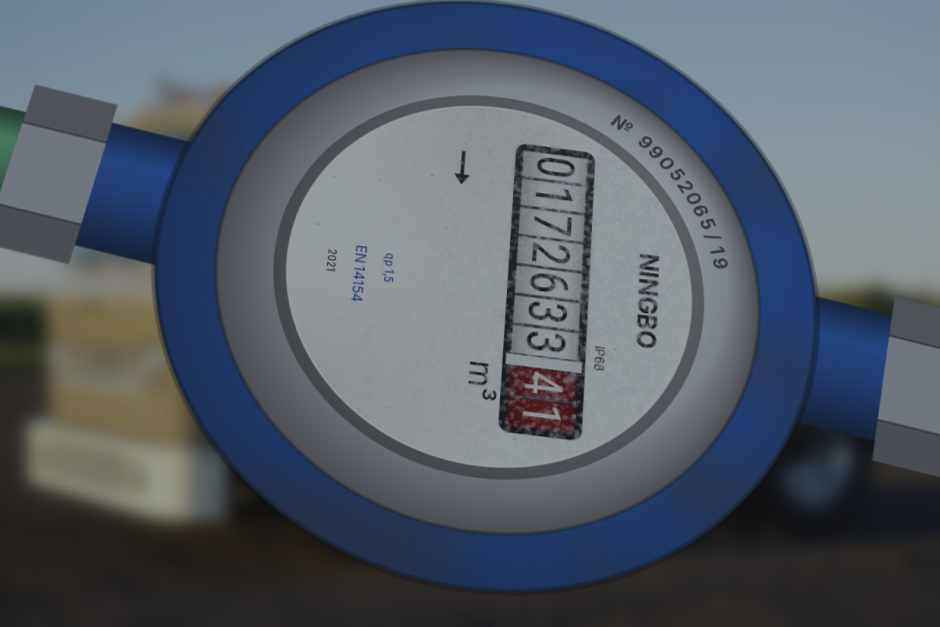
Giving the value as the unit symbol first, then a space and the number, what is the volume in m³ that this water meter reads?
m³ 172633.41
